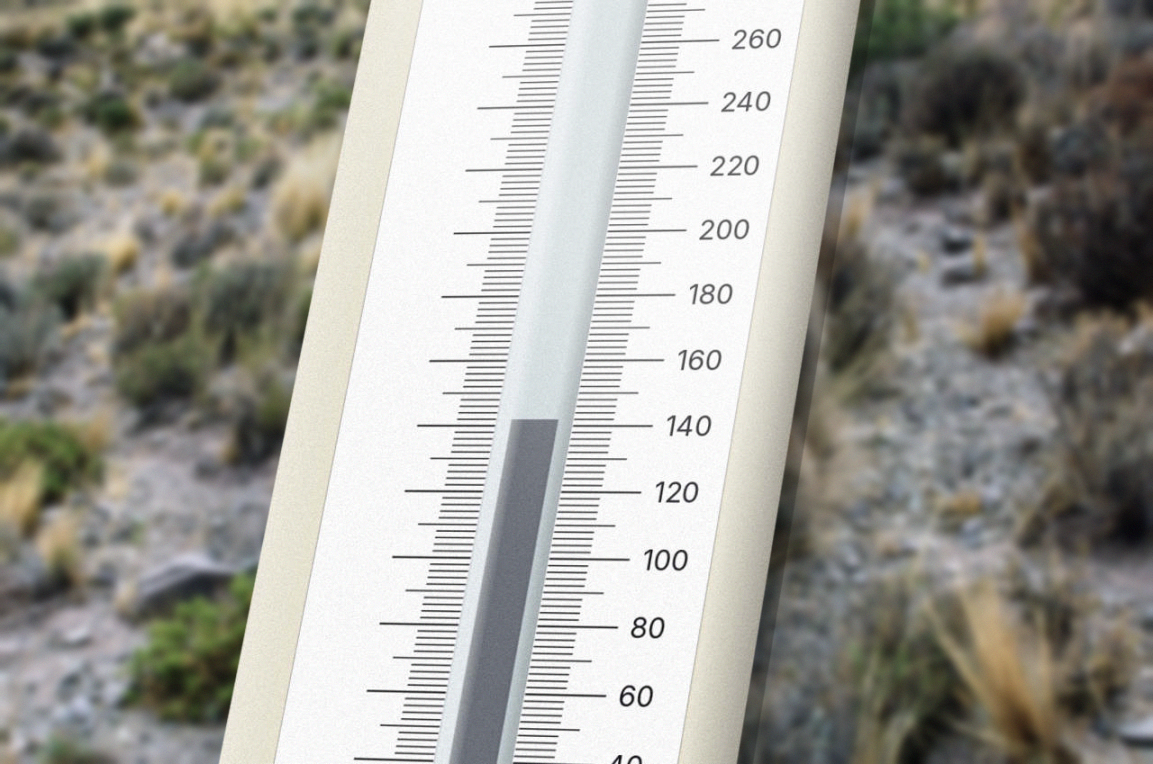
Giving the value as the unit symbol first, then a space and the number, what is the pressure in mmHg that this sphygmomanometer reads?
mmHg 142
